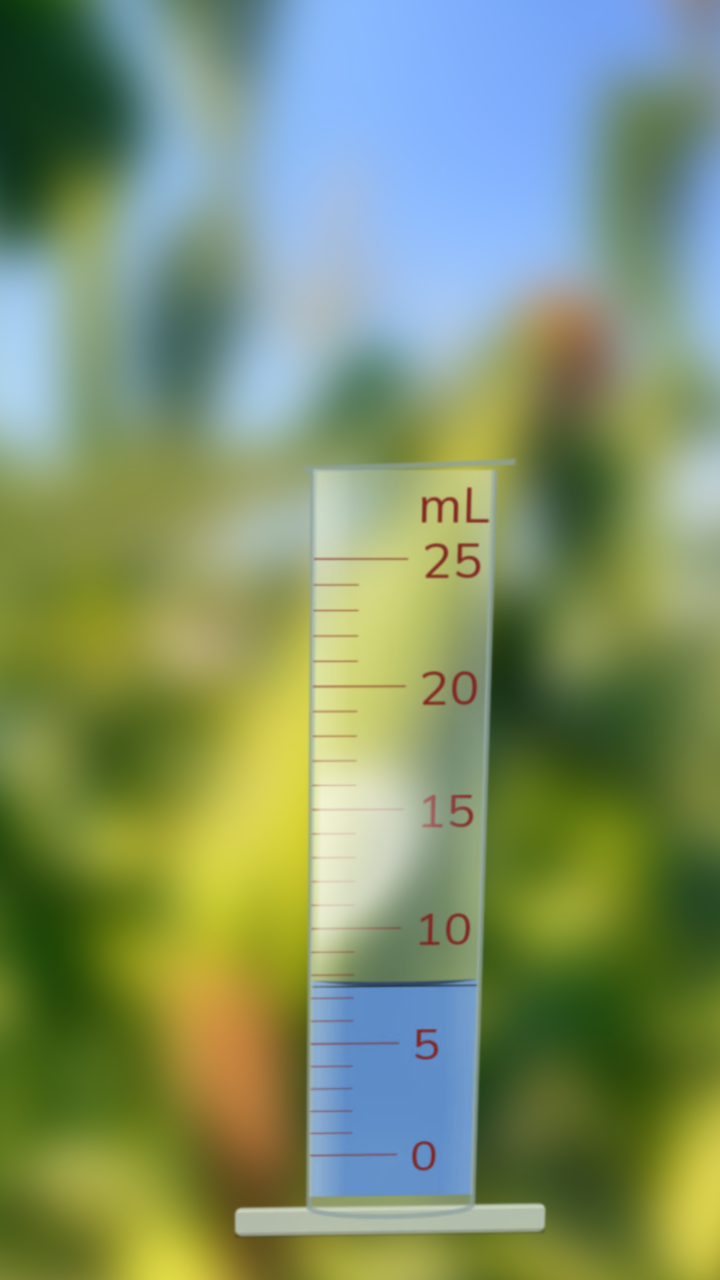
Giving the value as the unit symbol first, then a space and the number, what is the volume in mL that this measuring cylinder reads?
mL 7.5
